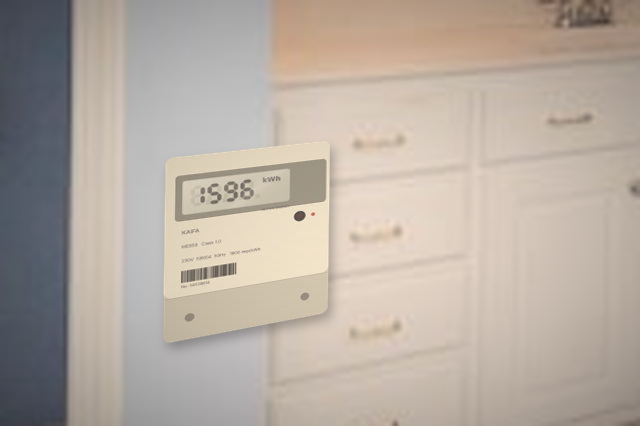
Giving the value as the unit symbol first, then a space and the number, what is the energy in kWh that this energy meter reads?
kWh 1596
